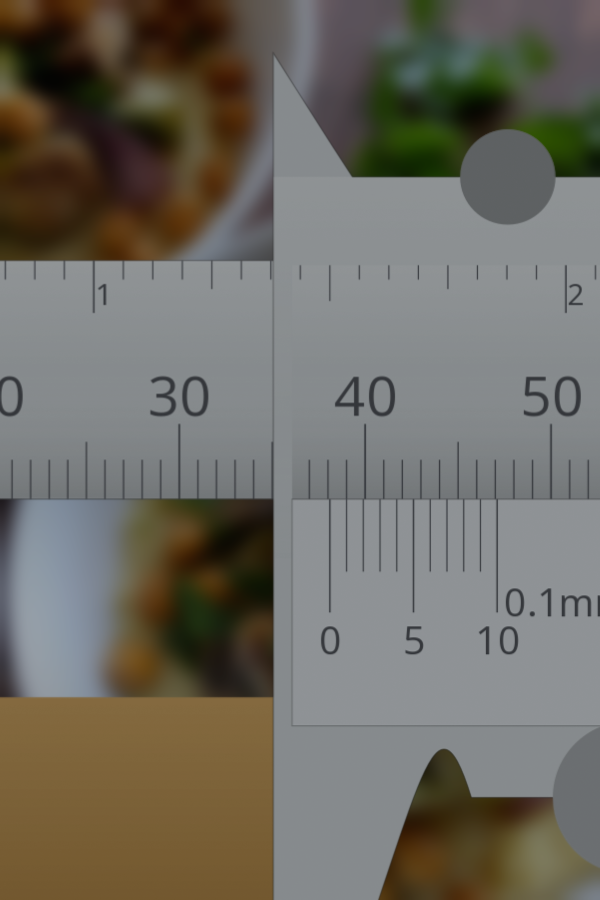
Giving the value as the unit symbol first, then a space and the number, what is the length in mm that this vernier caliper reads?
mm 38.1
